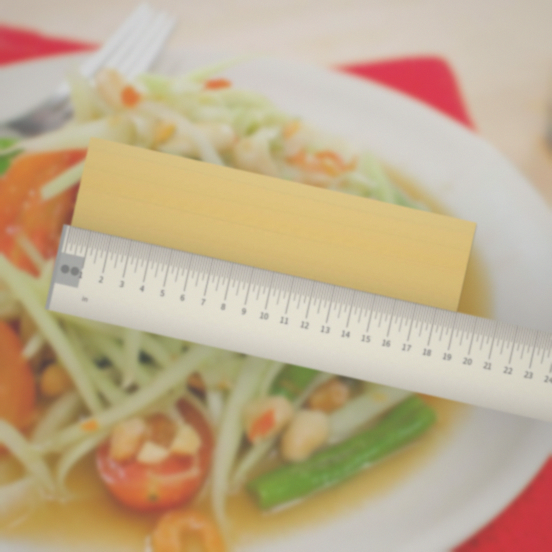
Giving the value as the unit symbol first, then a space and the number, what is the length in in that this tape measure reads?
in 19
